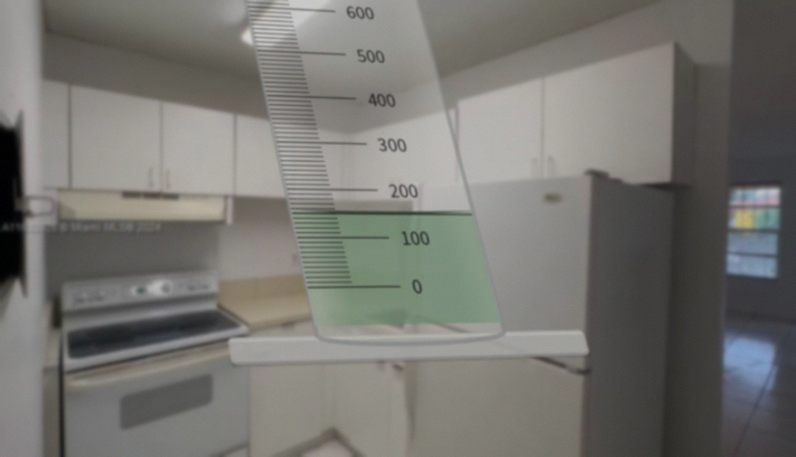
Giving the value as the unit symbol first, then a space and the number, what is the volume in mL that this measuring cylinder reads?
mL 150
